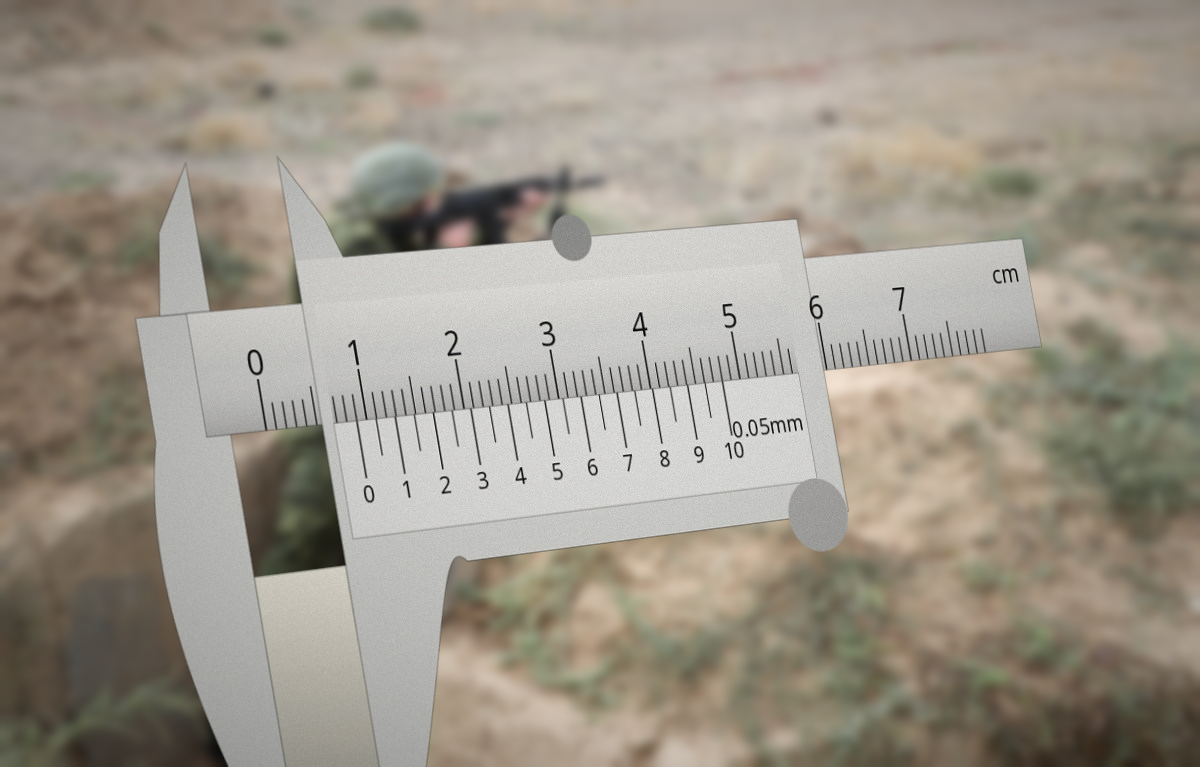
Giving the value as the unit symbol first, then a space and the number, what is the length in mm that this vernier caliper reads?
mm 9.0
